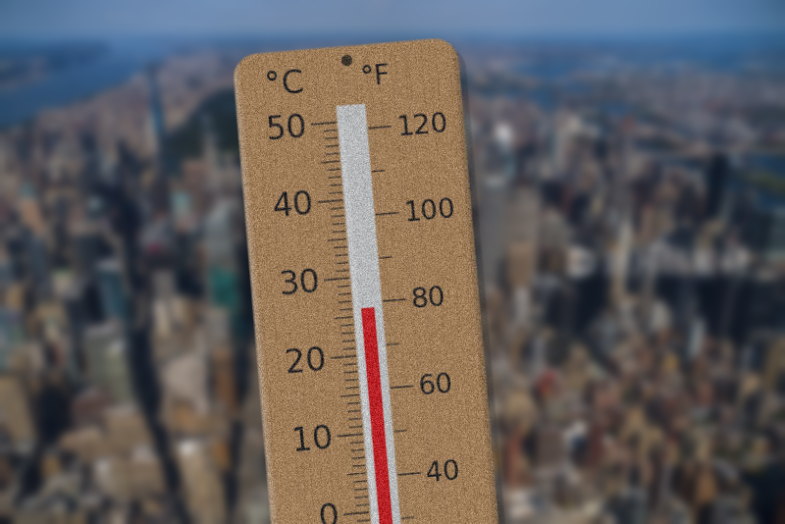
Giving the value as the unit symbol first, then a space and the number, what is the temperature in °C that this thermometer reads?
°C 26
